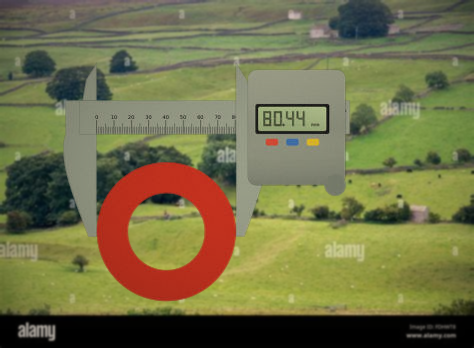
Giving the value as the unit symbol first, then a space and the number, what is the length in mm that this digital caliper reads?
mm 80.44
